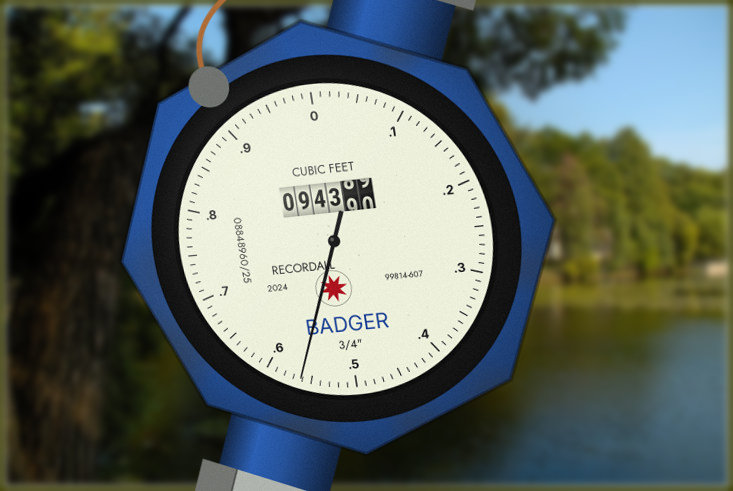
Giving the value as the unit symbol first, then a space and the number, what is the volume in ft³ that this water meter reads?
ft³ 94389.56
